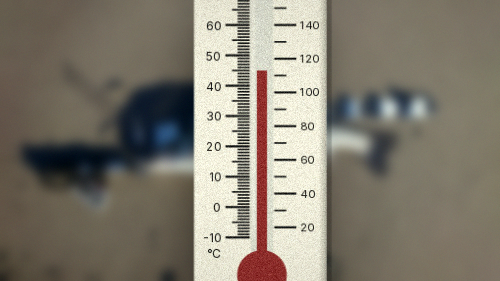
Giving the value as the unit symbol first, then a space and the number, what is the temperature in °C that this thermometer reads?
°C 45
